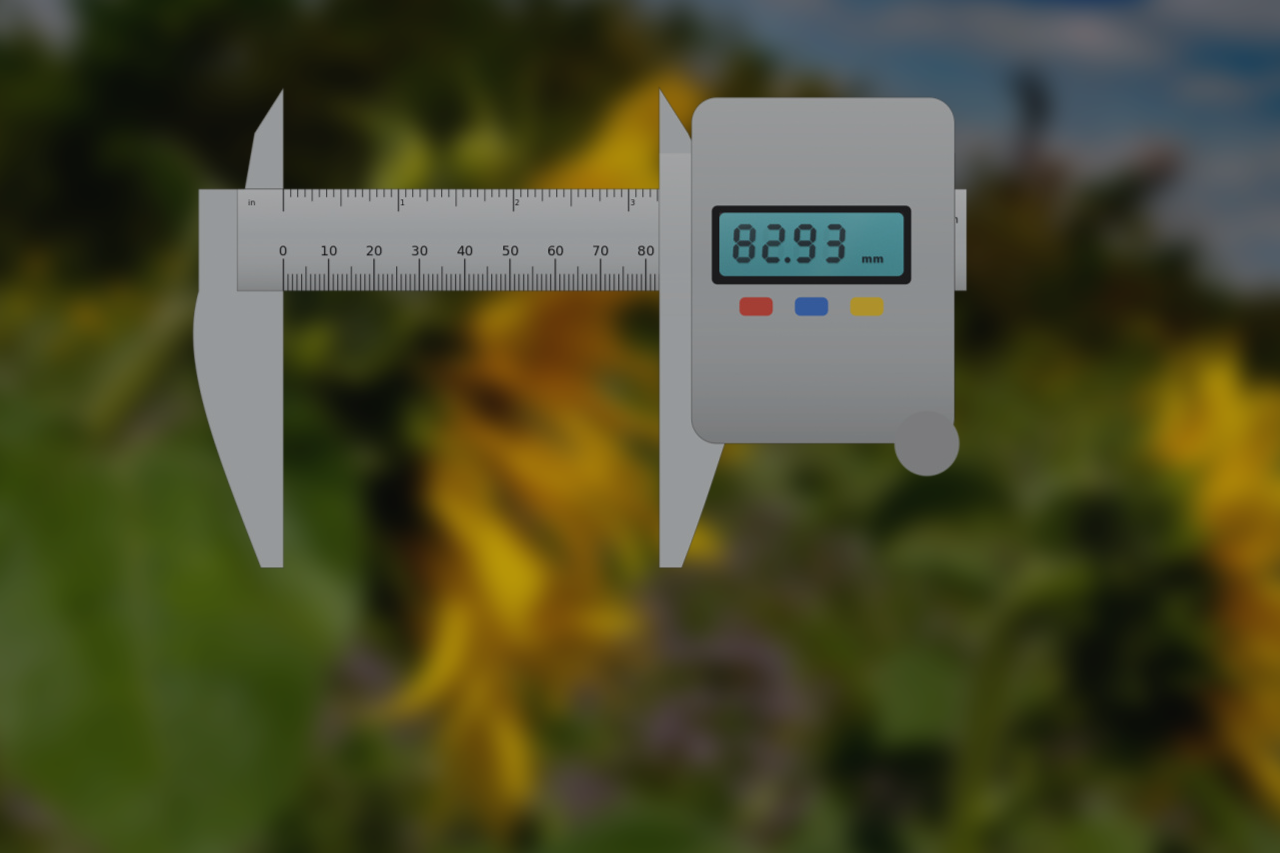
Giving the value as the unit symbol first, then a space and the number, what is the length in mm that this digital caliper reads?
mm 82.93
